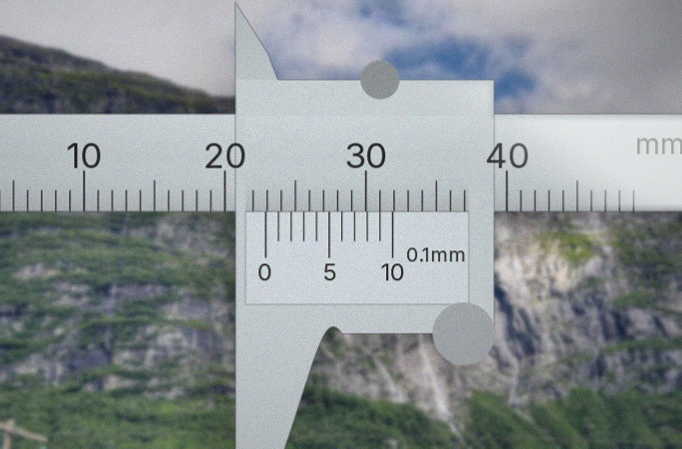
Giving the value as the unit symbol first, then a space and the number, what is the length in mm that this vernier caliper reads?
mm 22.9
